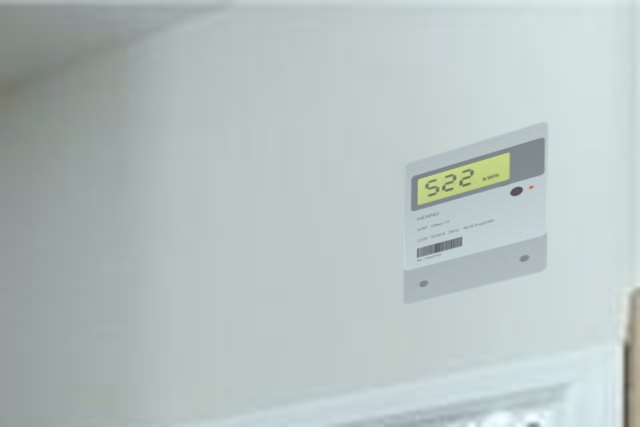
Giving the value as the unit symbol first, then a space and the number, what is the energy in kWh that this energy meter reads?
kWh 522
